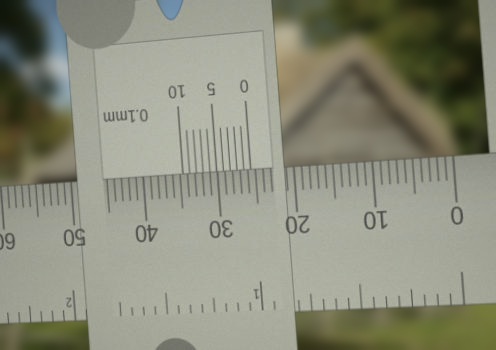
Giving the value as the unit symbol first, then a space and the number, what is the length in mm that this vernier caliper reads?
mm 25.6
